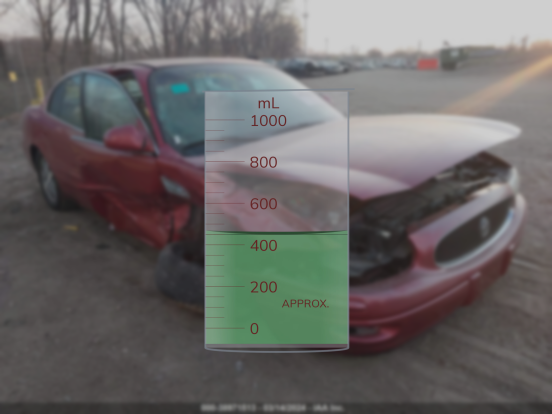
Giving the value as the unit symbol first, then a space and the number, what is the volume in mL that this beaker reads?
mL 450
